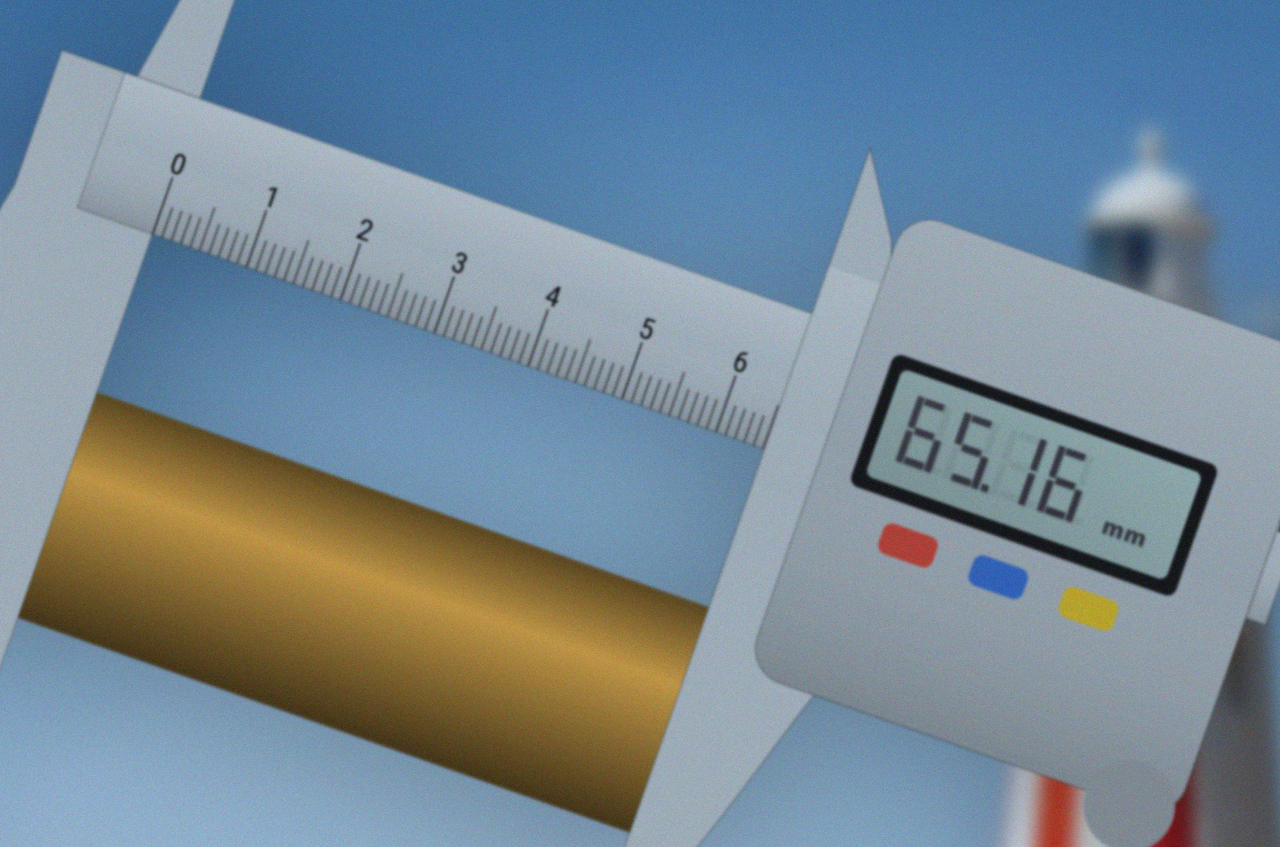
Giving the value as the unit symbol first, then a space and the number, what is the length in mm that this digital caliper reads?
mm 65.16
